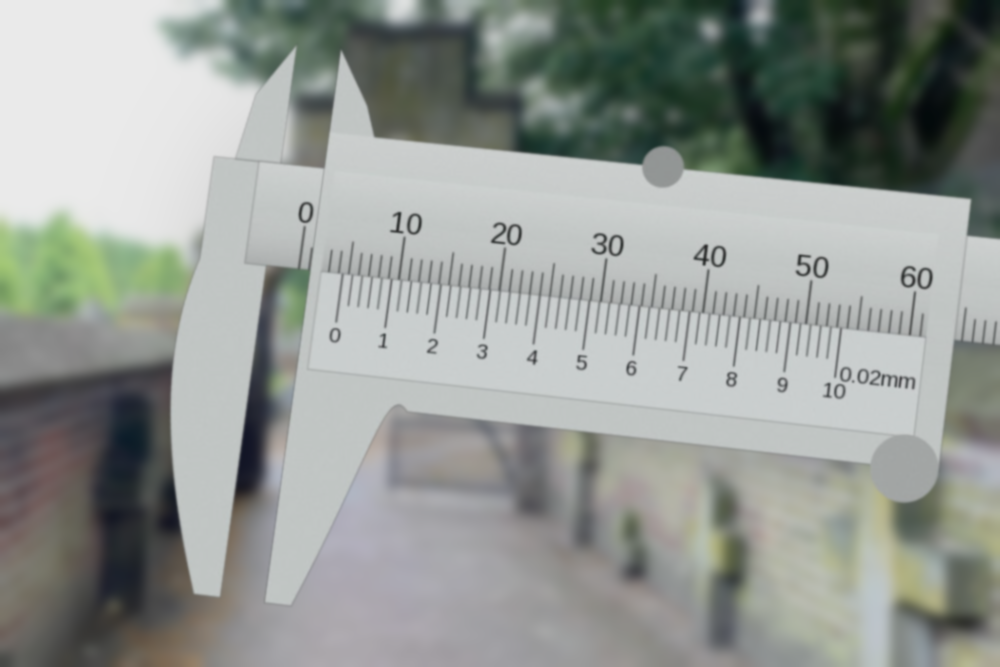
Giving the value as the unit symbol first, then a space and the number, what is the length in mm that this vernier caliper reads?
mm 4.4
